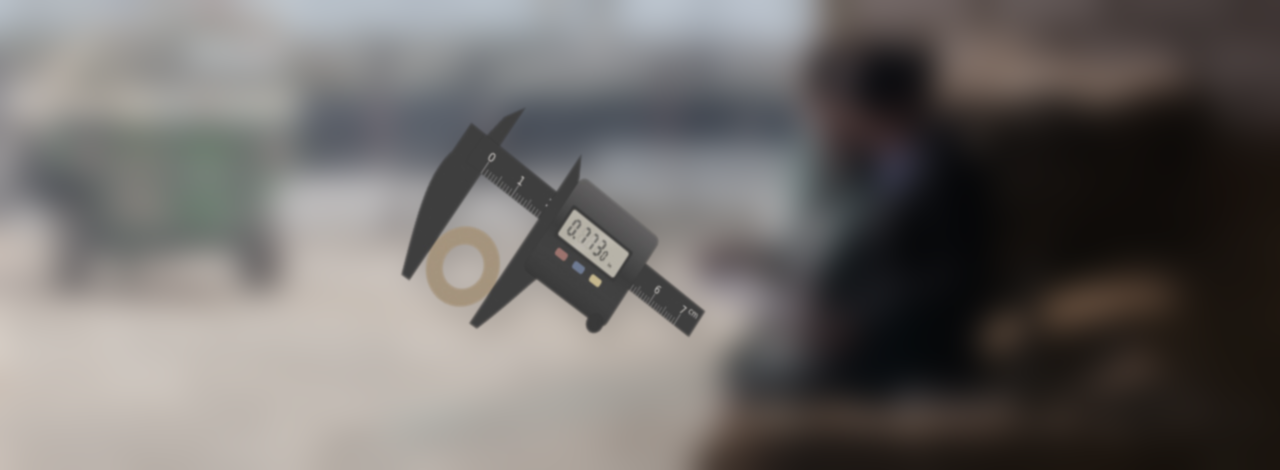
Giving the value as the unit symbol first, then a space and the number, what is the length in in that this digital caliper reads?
in 0.7730
